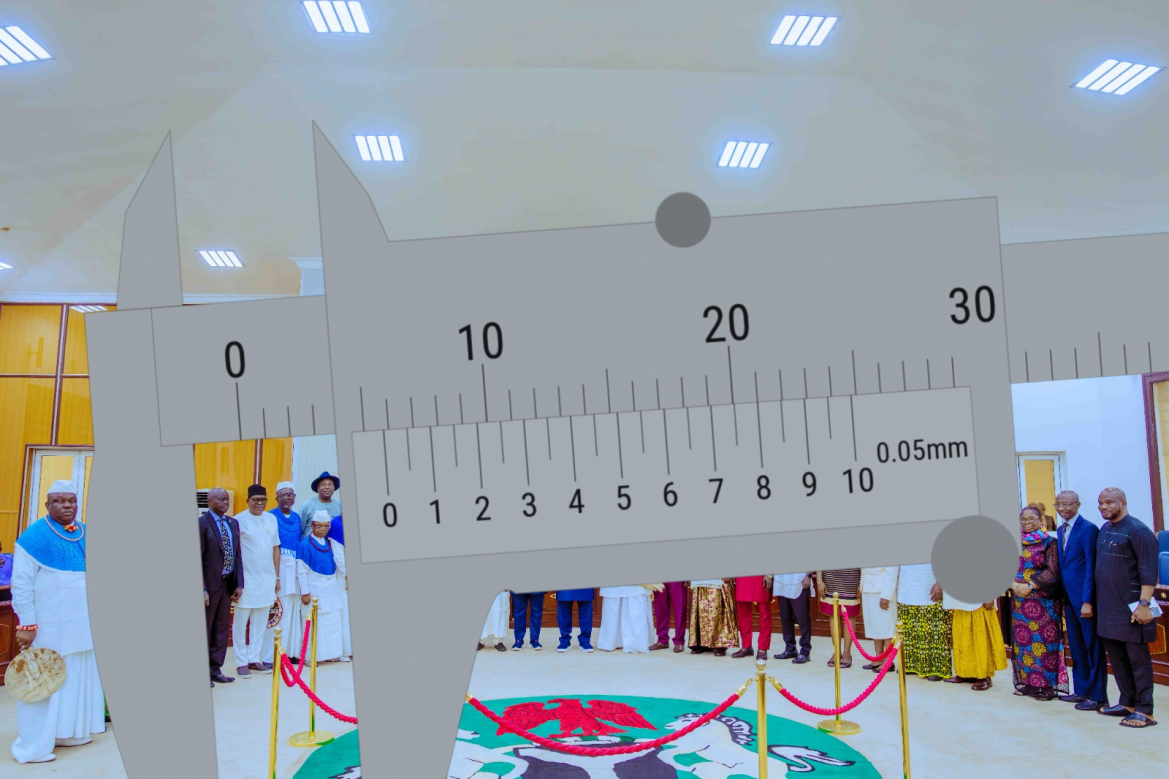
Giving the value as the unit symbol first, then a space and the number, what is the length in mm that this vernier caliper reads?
mm 5.80
